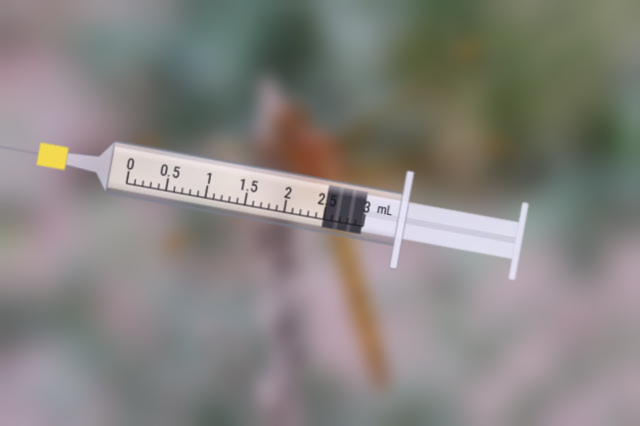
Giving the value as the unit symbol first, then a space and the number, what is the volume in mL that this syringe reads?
mL 2.5
